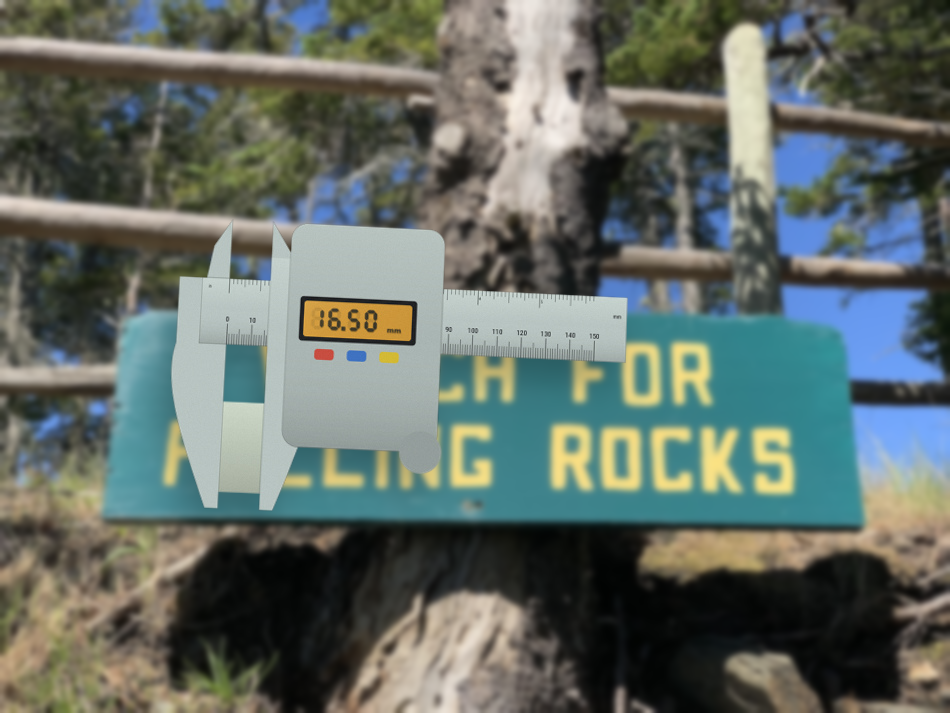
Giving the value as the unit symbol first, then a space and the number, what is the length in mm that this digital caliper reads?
mm 16.50
